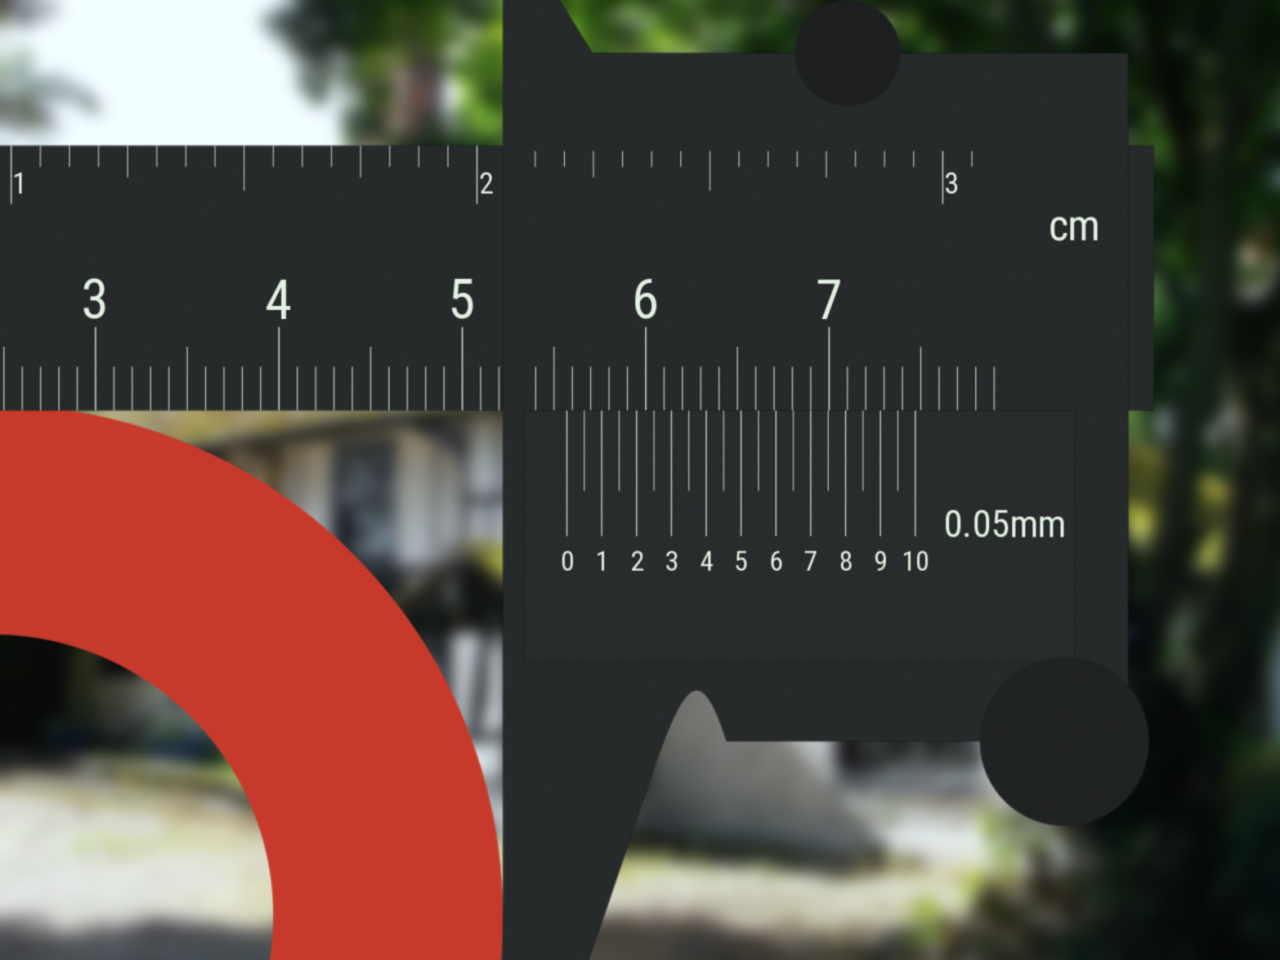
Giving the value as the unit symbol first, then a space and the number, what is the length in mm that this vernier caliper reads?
mm 55.7
